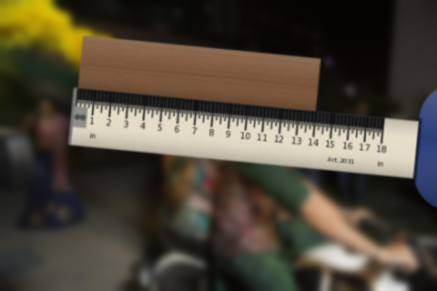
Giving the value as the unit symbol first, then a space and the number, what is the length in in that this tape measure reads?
in 14
